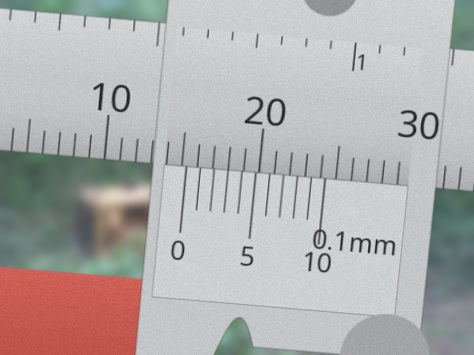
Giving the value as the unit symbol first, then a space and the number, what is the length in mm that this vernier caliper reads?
mm 15.3
